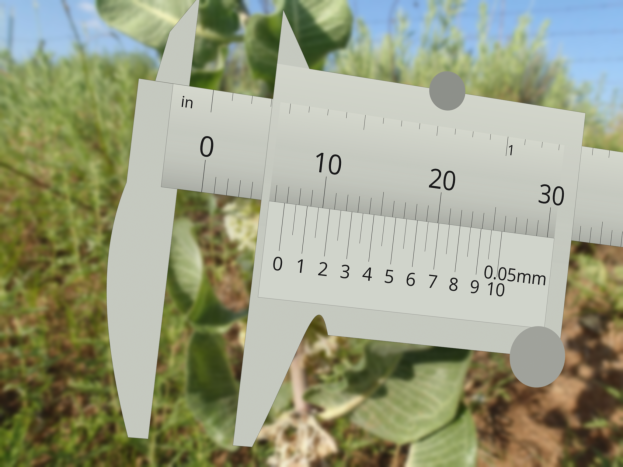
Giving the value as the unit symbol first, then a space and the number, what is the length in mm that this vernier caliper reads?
mm 6.8
